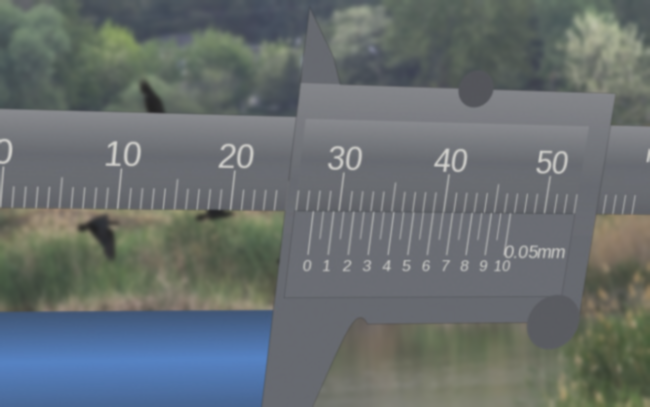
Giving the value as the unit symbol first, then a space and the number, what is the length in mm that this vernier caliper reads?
mm 27.6
